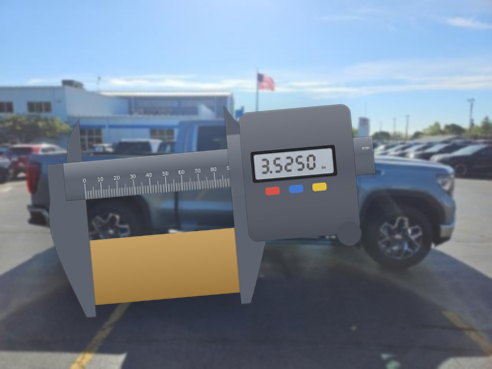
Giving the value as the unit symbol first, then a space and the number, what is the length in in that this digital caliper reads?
in 3.5250
